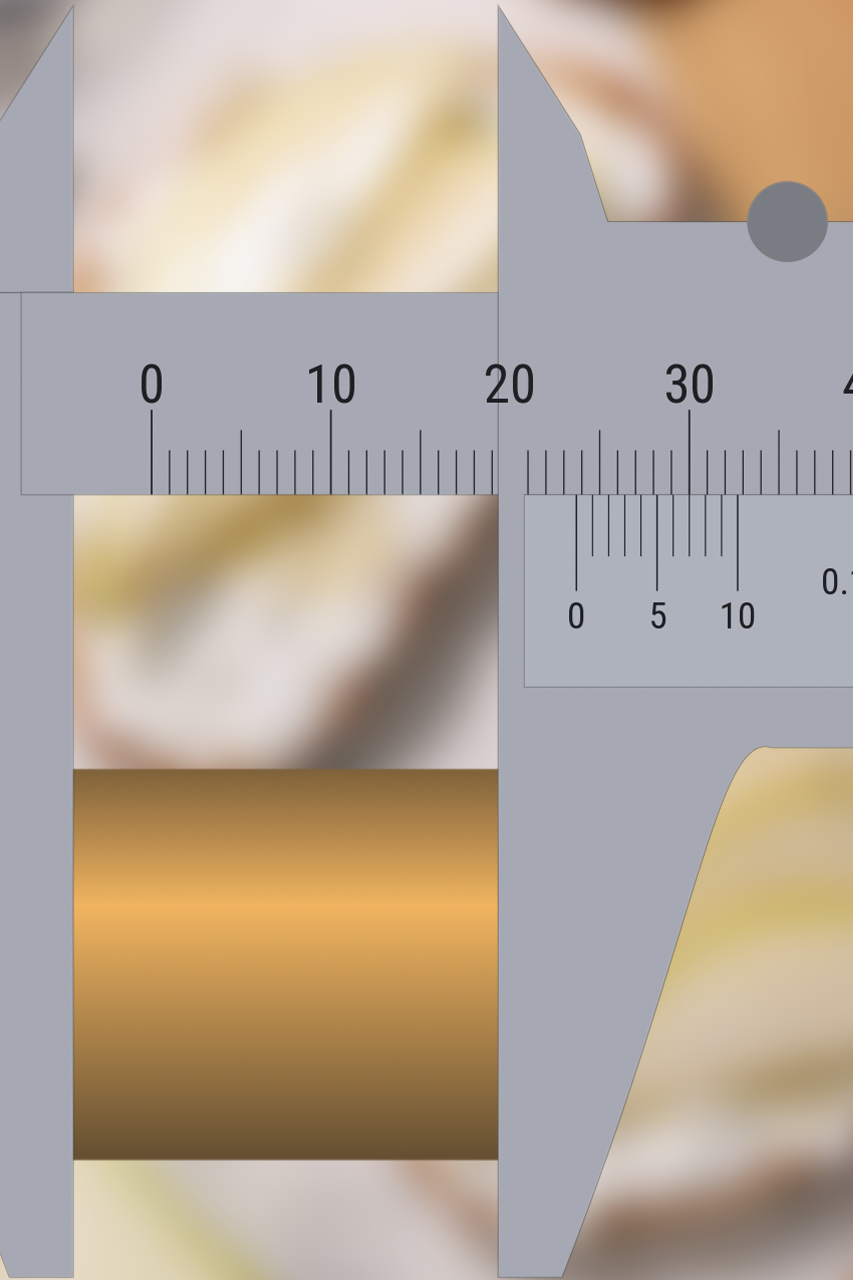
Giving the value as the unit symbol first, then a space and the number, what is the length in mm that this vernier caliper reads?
mm 23.7
